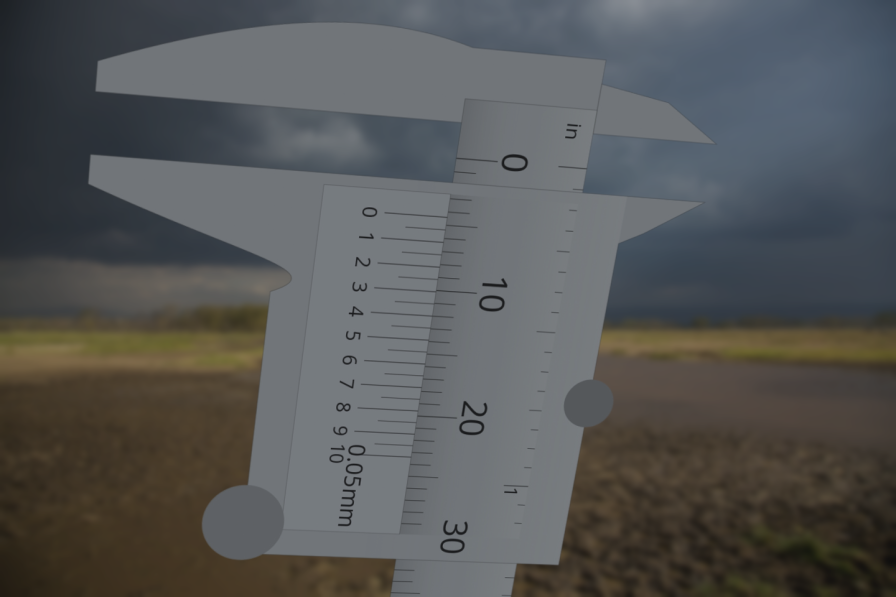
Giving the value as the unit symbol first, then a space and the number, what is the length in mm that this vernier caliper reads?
mm 4.4
